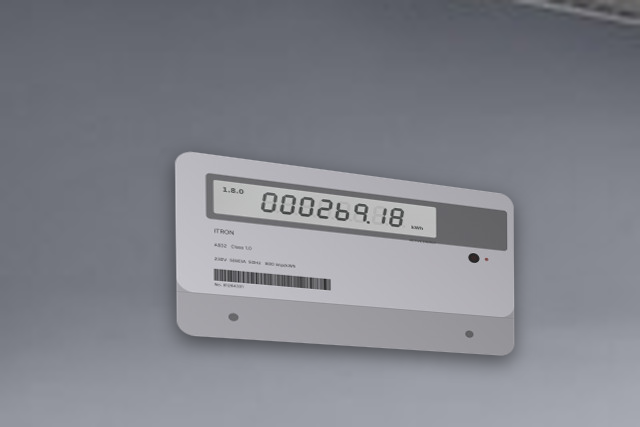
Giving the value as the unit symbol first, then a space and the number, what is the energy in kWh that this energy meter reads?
kWh 269.18
